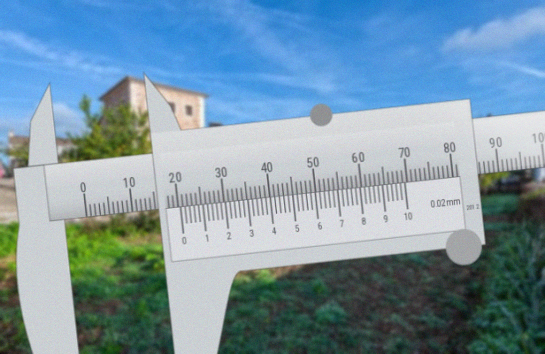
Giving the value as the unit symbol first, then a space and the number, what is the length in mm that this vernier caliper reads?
mm 20.5
